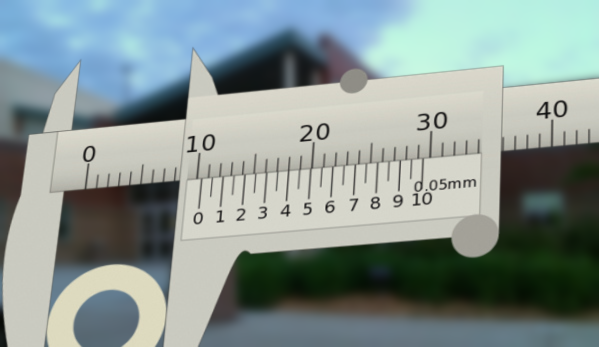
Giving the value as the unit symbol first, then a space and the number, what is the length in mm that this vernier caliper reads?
mm 10.4
